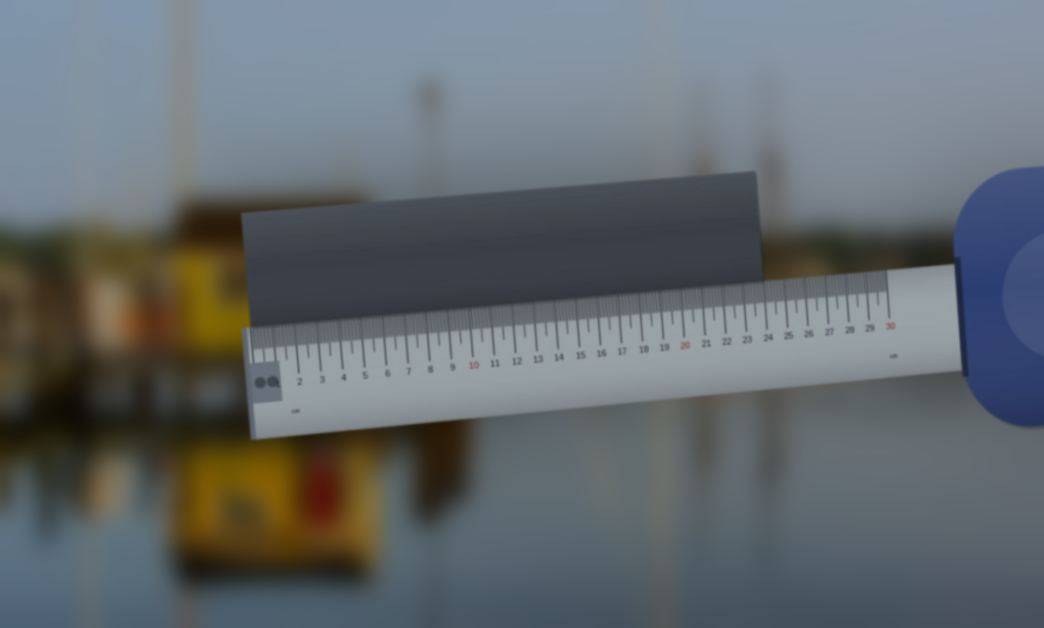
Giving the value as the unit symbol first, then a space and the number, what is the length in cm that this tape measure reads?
cm 24
